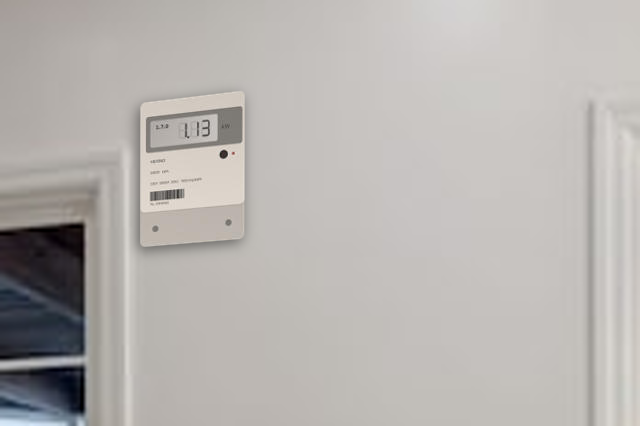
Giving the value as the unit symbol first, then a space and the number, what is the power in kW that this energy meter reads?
kW 1.13
